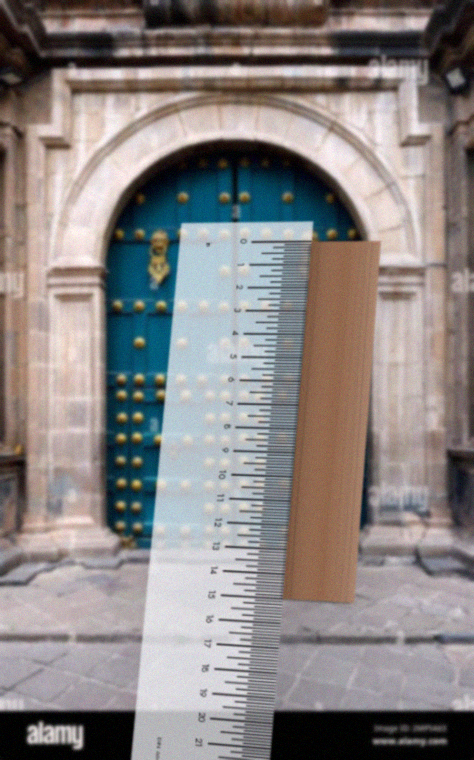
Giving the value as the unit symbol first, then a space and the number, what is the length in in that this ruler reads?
in 15
